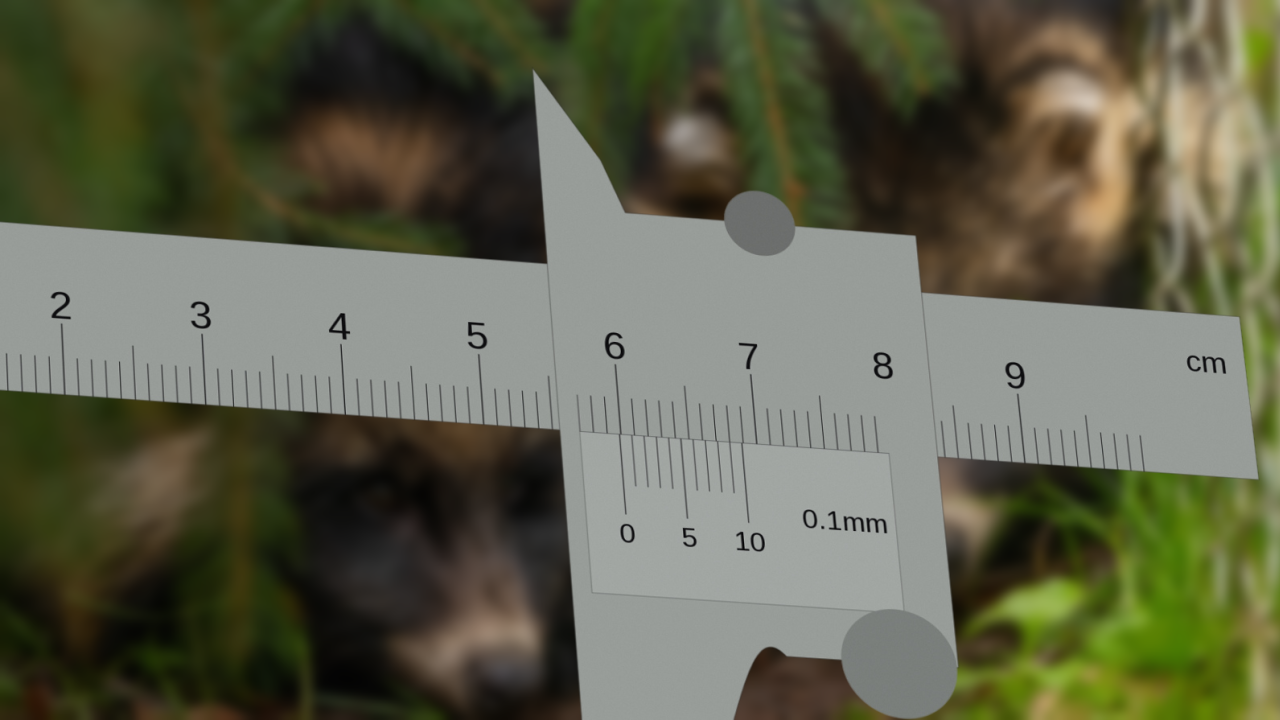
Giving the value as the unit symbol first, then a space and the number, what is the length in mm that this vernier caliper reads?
mm 59.9
